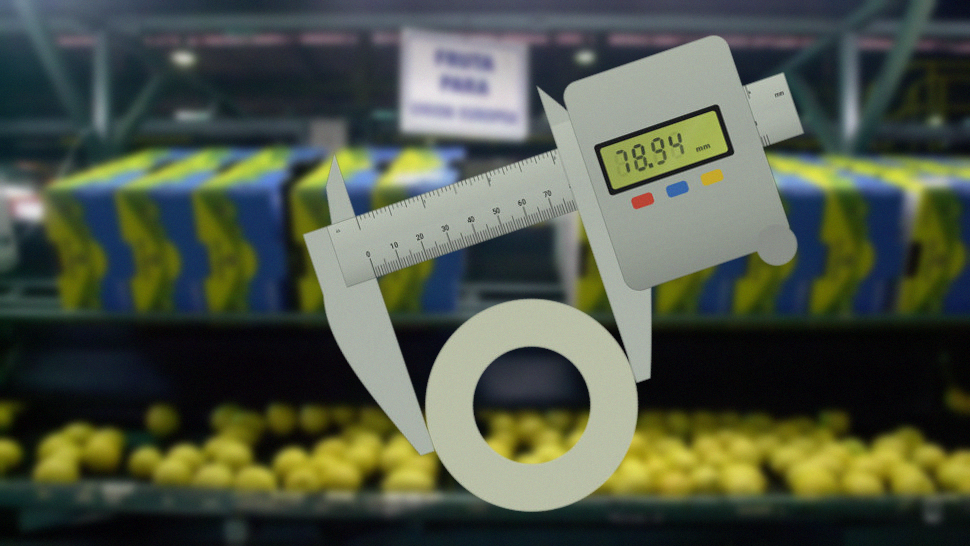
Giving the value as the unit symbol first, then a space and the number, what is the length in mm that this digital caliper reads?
mm 78.94
